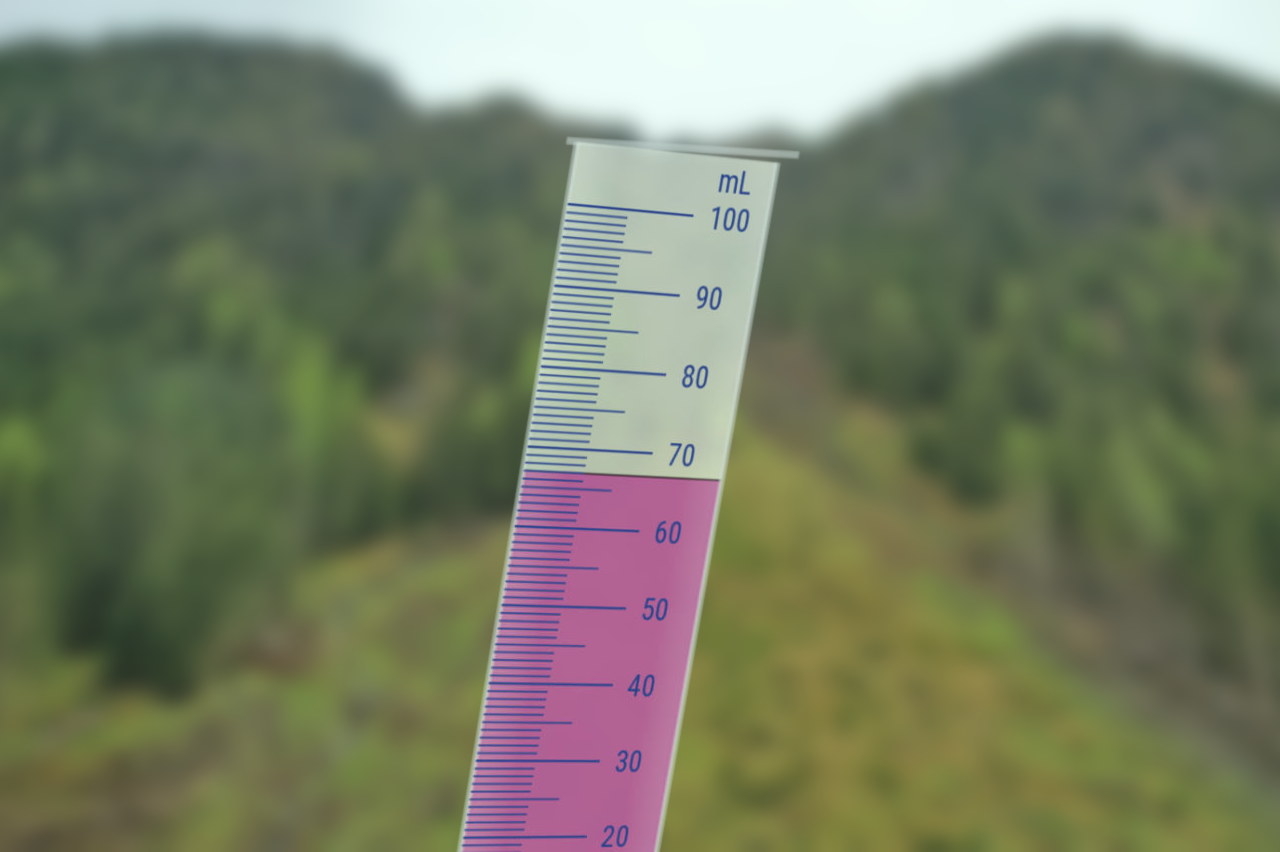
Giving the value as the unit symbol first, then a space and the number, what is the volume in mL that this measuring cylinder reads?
mL 67
